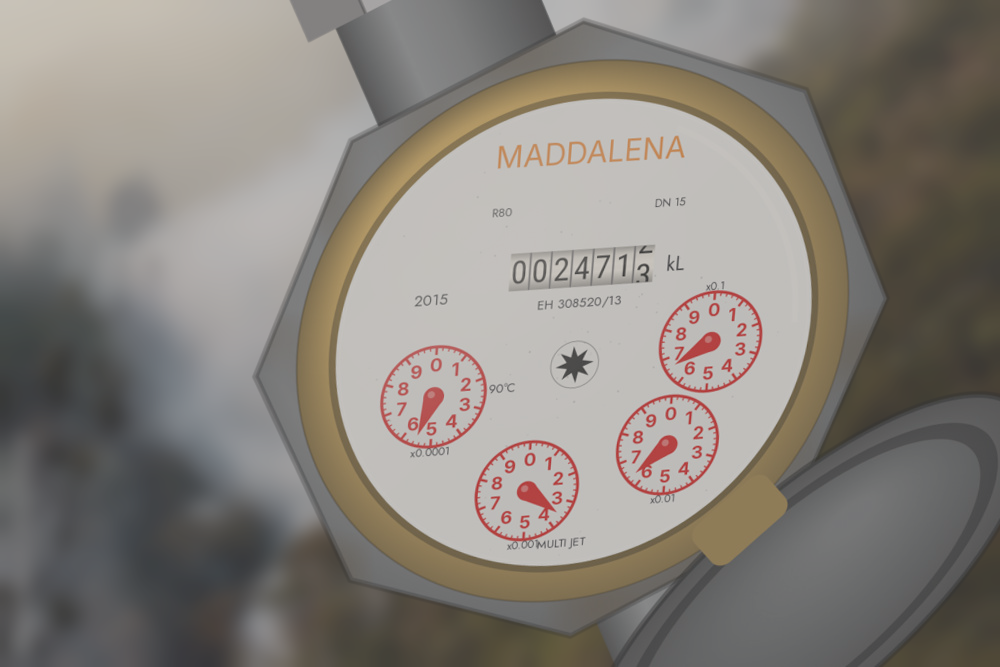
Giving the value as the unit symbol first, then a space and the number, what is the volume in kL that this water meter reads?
kL 24712.6635
